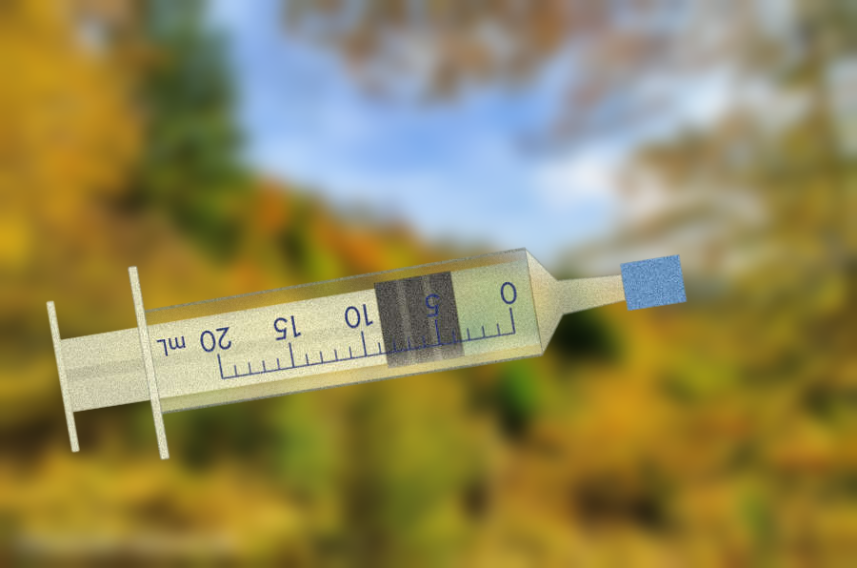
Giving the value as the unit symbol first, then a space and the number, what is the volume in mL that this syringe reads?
mL 3.5
